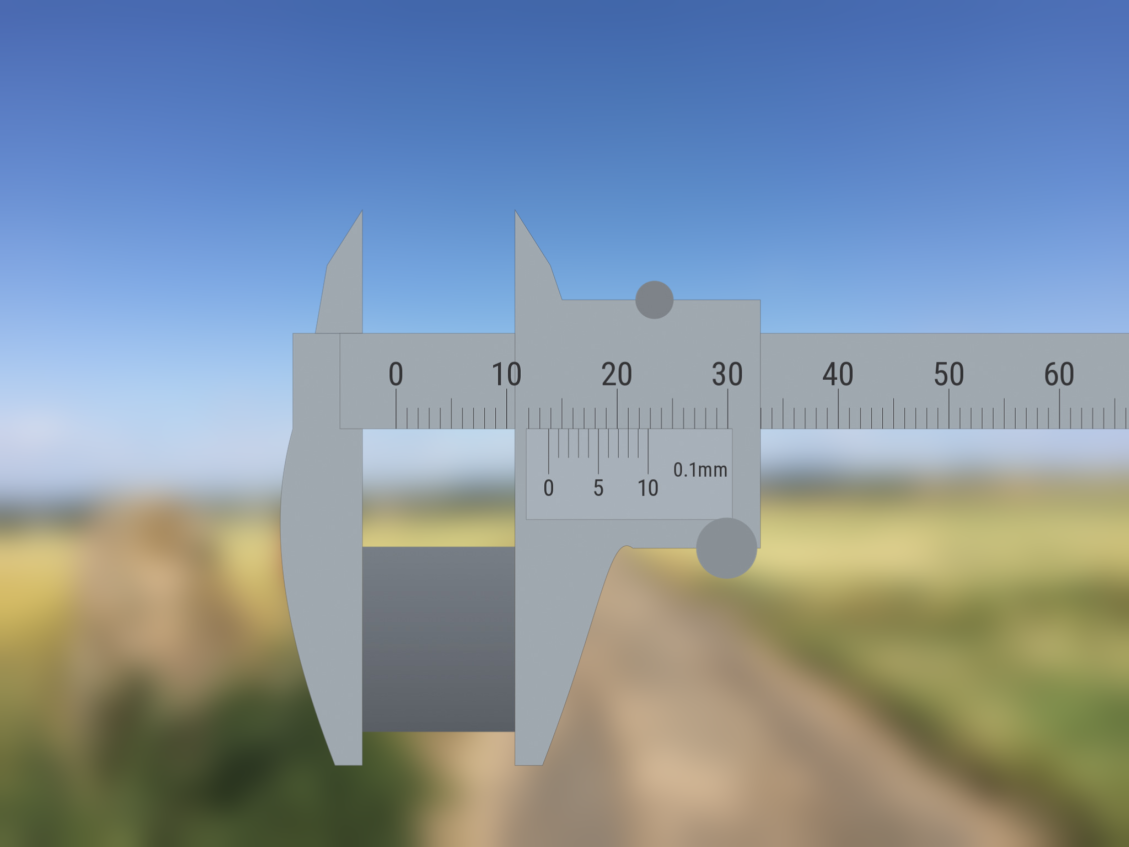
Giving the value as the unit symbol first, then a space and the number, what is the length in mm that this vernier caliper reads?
mm 13.8
